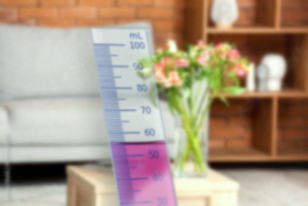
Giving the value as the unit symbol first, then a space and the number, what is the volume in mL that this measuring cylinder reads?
mL 55
